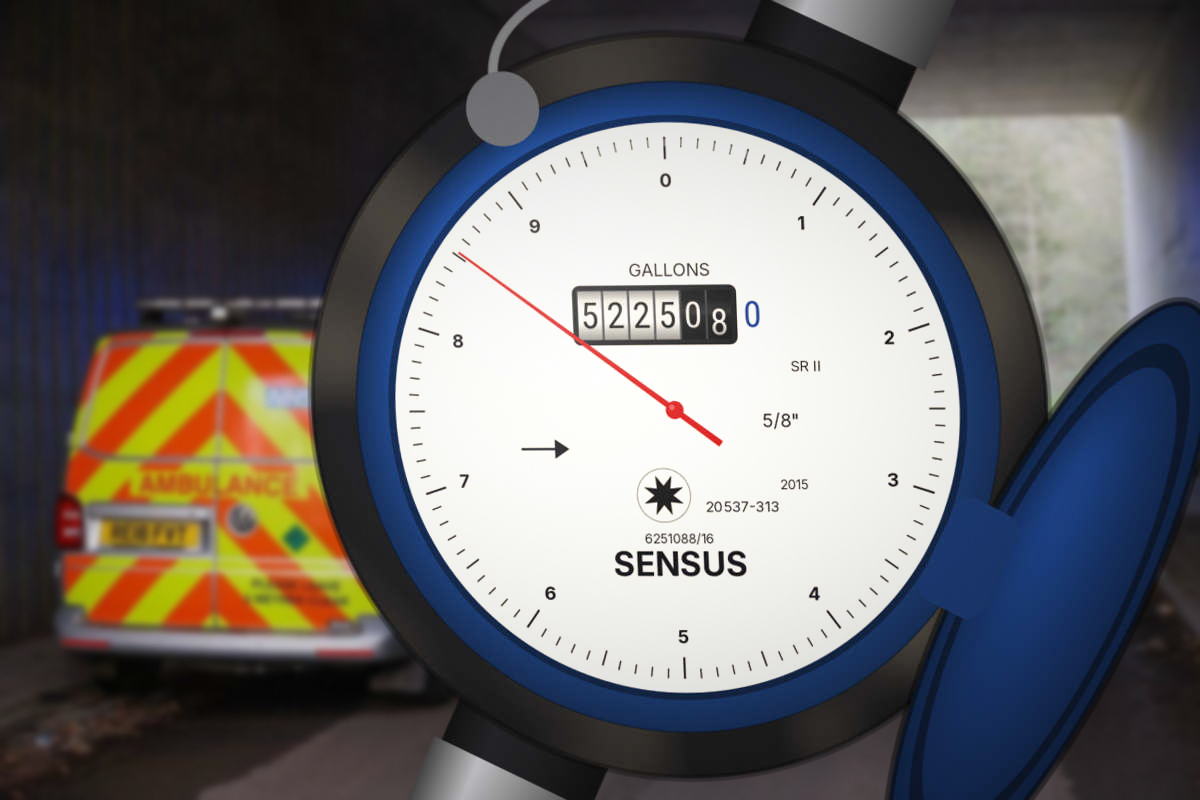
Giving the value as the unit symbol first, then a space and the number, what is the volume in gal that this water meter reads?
gal 5225078.5
